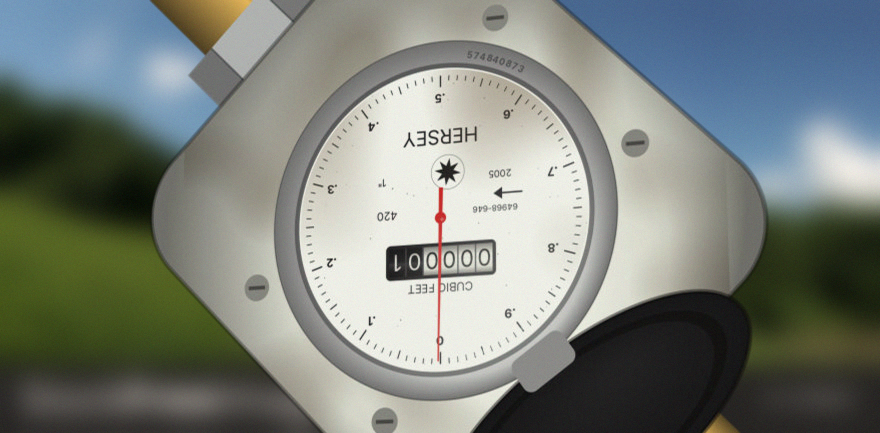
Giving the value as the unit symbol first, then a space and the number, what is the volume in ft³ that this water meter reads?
ft³ 1.00
